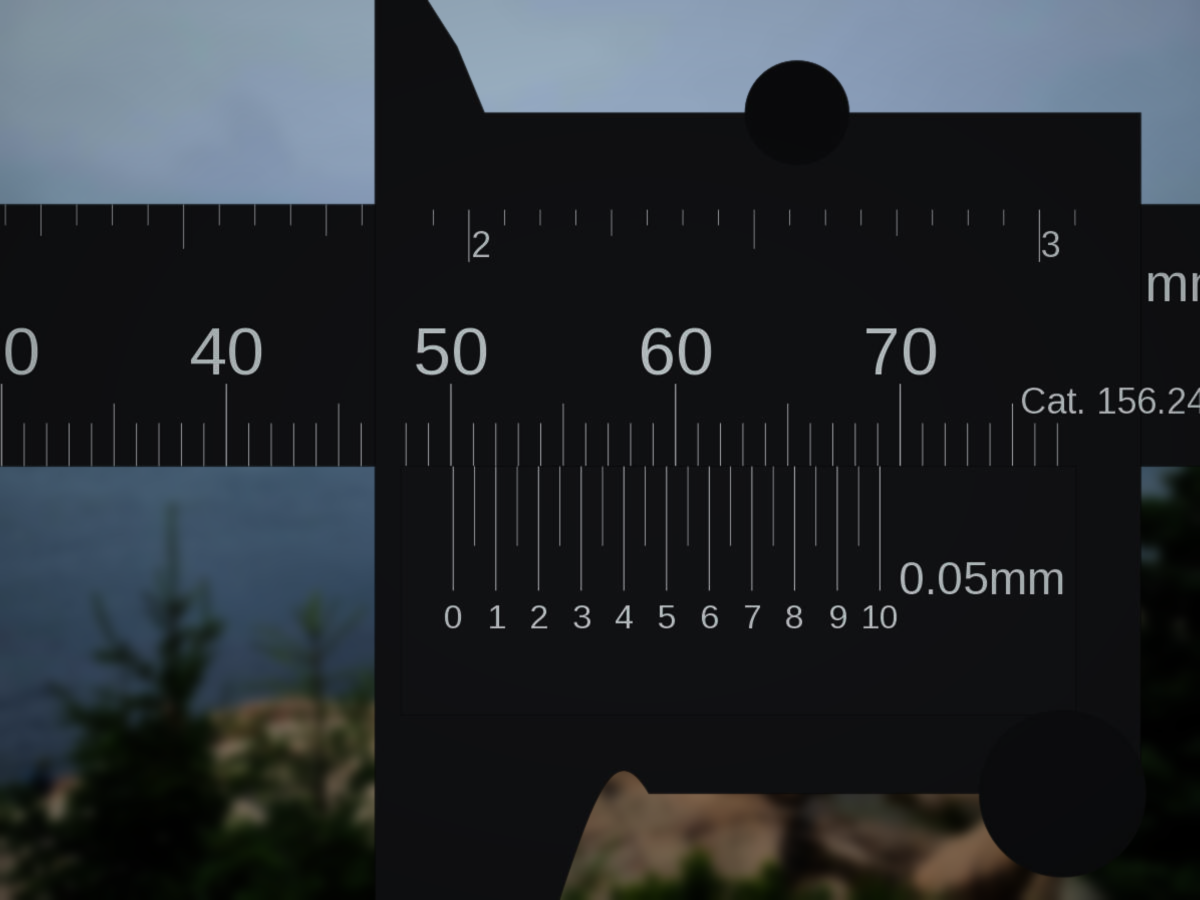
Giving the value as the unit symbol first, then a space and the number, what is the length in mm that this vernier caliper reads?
mm 50.1
